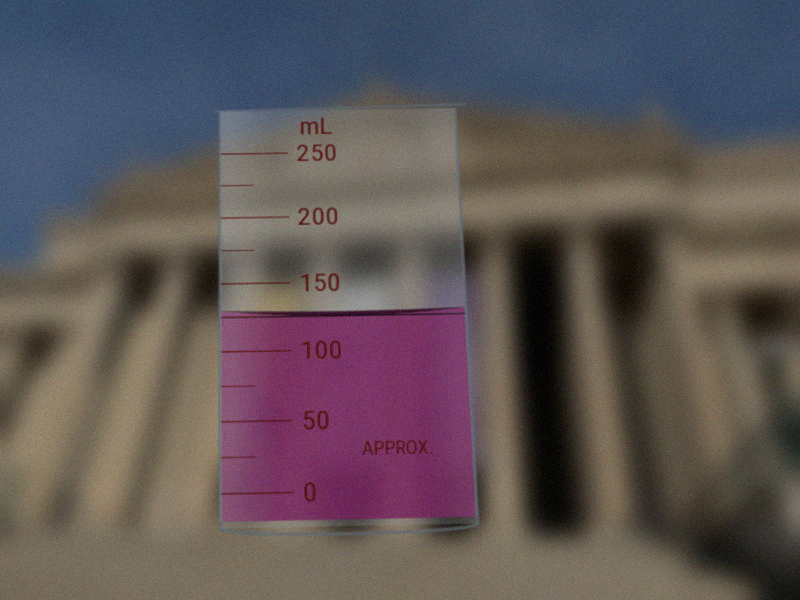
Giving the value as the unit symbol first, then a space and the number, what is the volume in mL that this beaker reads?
mL 125
